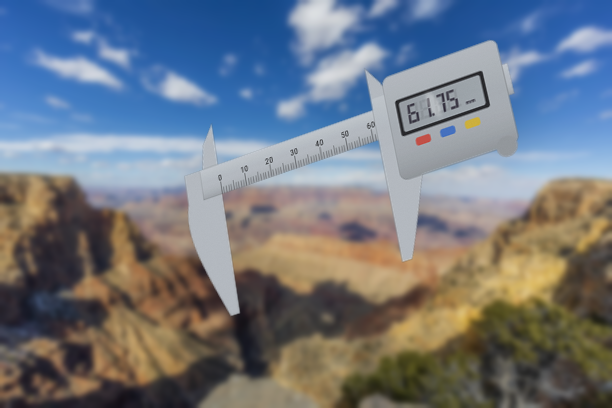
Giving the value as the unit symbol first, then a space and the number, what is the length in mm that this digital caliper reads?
mm 61.75
